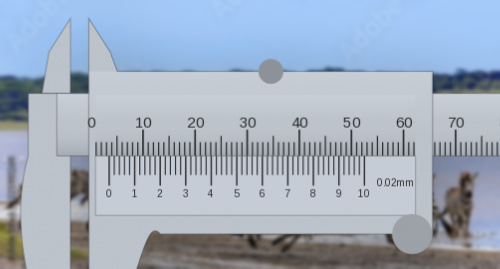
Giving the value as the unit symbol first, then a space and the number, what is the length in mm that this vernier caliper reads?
mm 3.5
